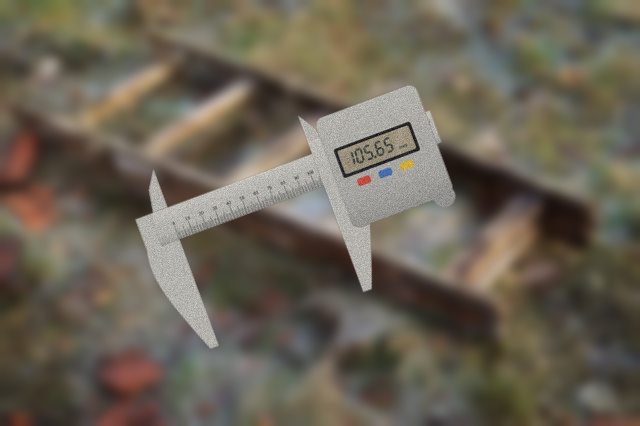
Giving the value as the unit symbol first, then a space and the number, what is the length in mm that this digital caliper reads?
mm 105.65
